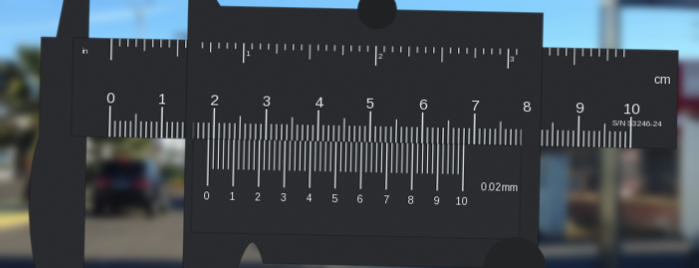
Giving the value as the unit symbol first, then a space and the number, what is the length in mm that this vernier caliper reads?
mm 19.0
